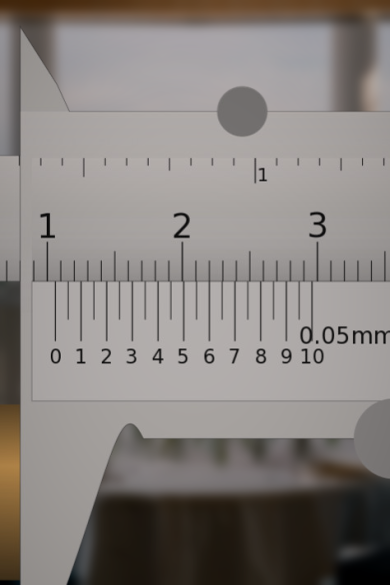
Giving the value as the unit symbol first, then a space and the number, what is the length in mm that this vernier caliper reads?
mm 10.6
